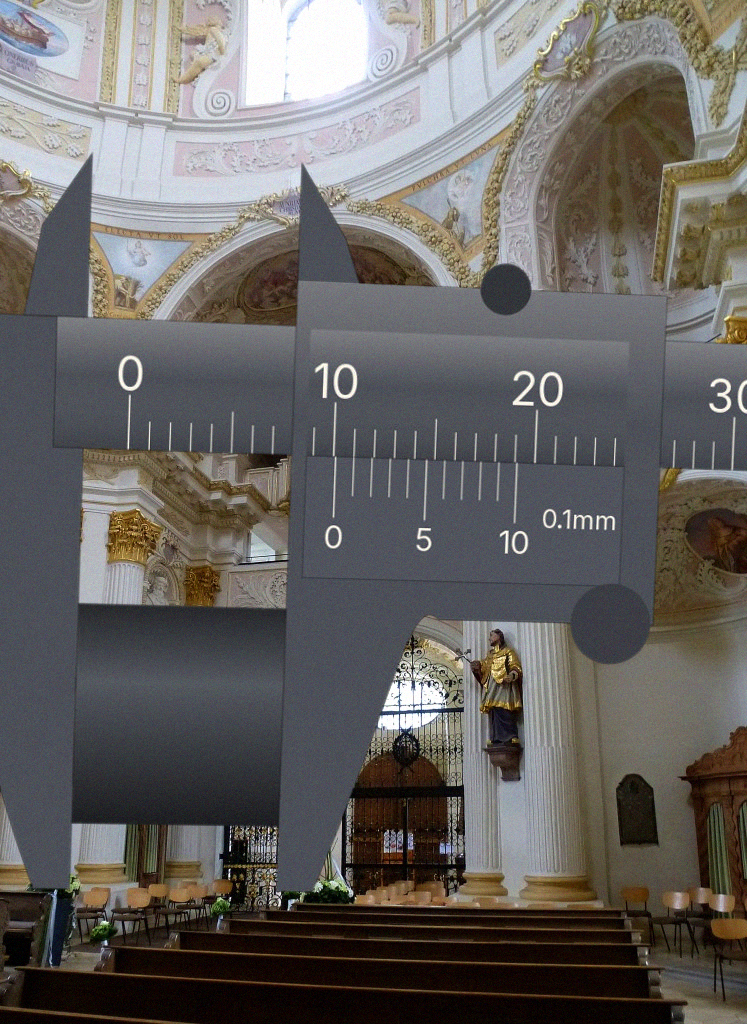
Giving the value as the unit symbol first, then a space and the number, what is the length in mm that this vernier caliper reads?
mm 10.1
